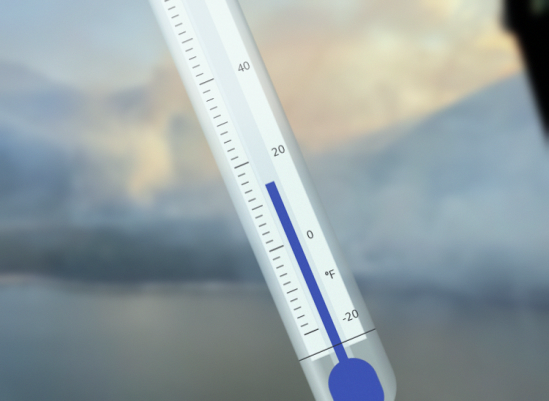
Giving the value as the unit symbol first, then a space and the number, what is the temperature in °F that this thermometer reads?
°F 14
